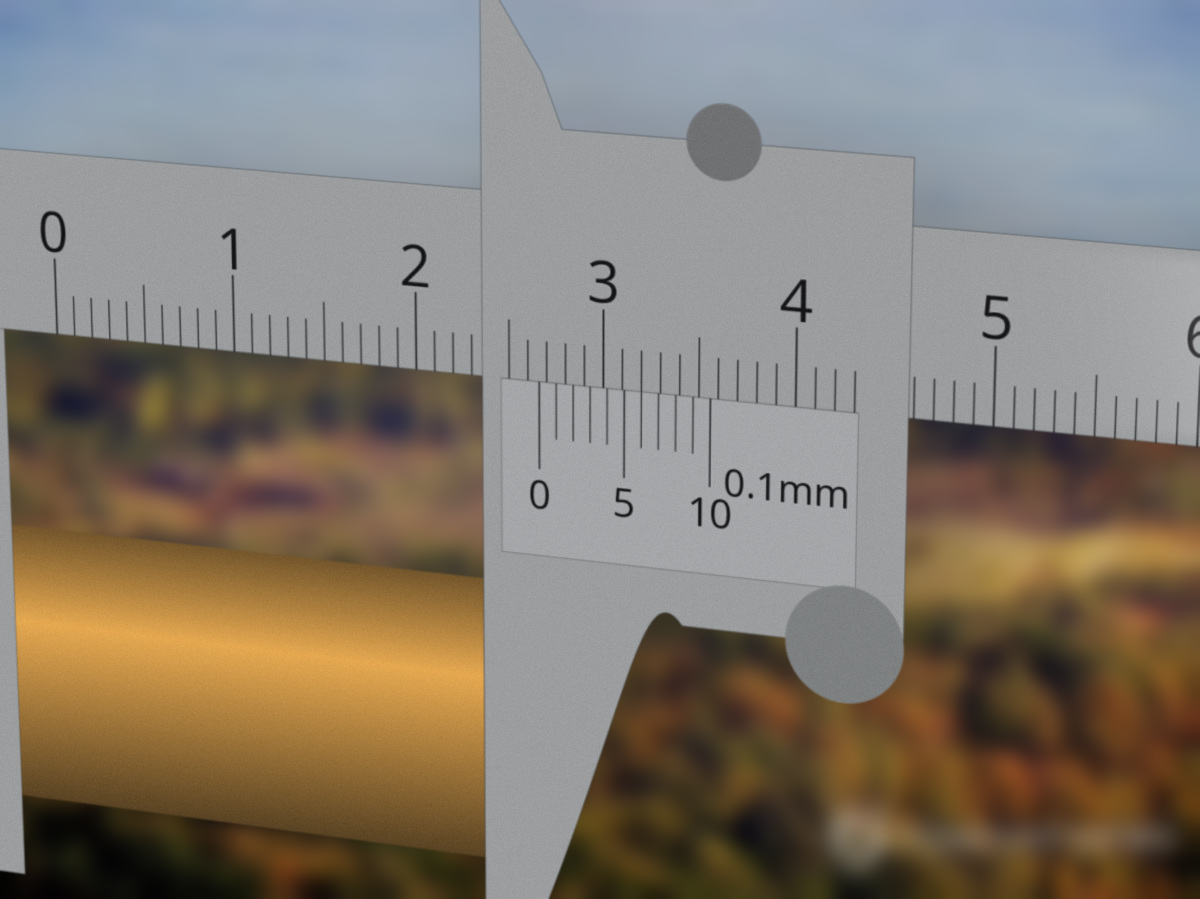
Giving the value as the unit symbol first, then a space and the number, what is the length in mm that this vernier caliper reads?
mm 26.6
